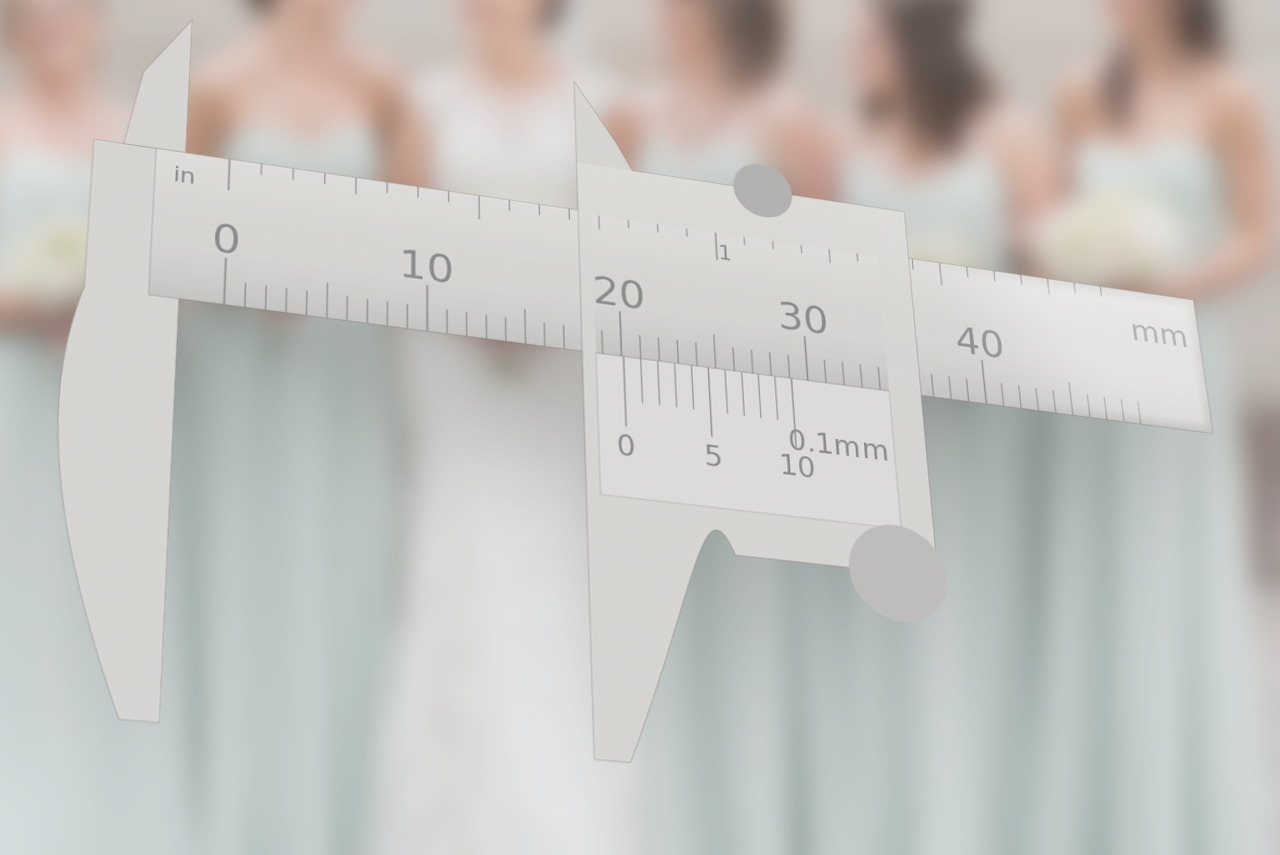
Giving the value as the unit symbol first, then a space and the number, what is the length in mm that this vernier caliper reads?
mm 20.1
